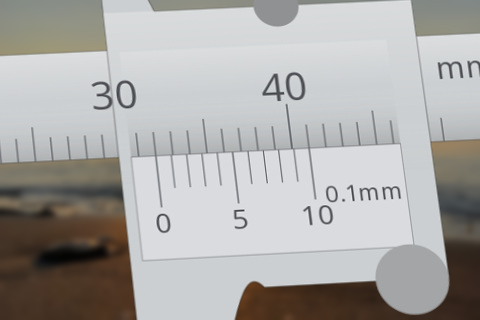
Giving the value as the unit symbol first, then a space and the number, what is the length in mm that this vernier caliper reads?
mm 32.0
